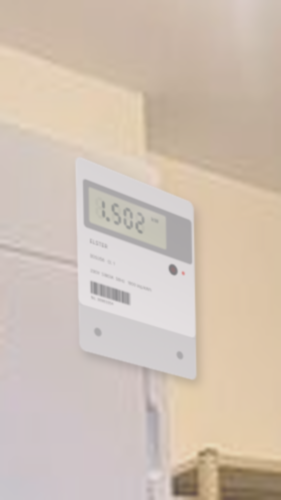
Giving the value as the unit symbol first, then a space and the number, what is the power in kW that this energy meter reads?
kW 1.502
